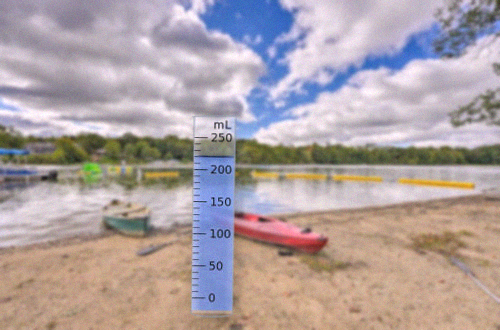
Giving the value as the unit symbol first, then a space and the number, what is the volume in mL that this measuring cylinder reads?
mL 220
